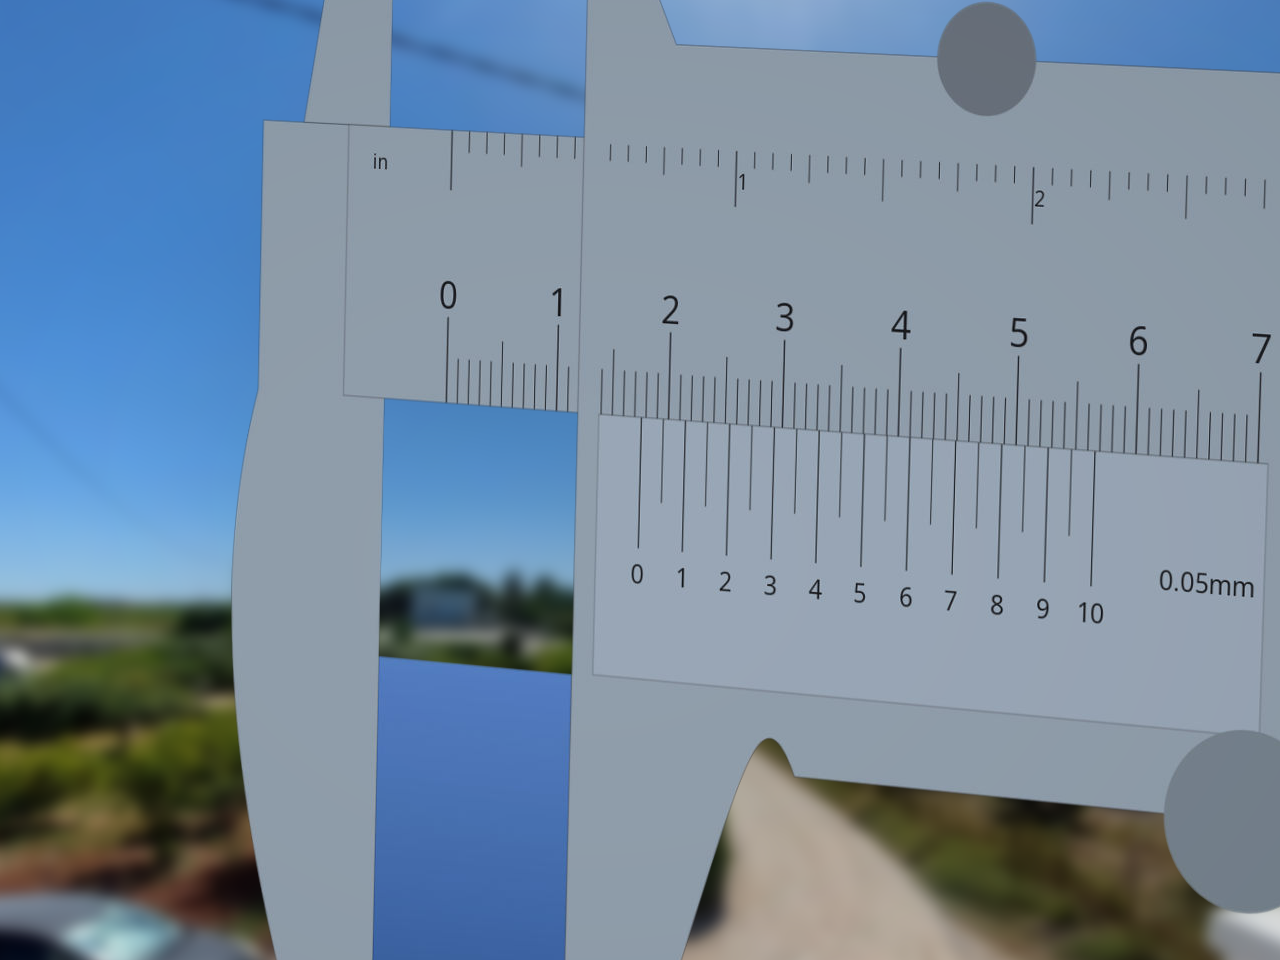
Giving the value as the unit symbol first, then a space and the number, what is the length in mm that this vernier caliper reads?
mm 17.6
